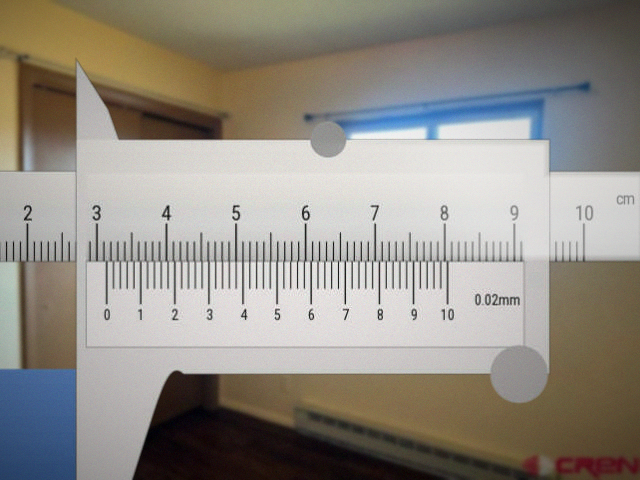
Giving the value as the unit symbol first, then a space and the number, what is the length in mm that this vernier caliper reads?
mm 31.4
